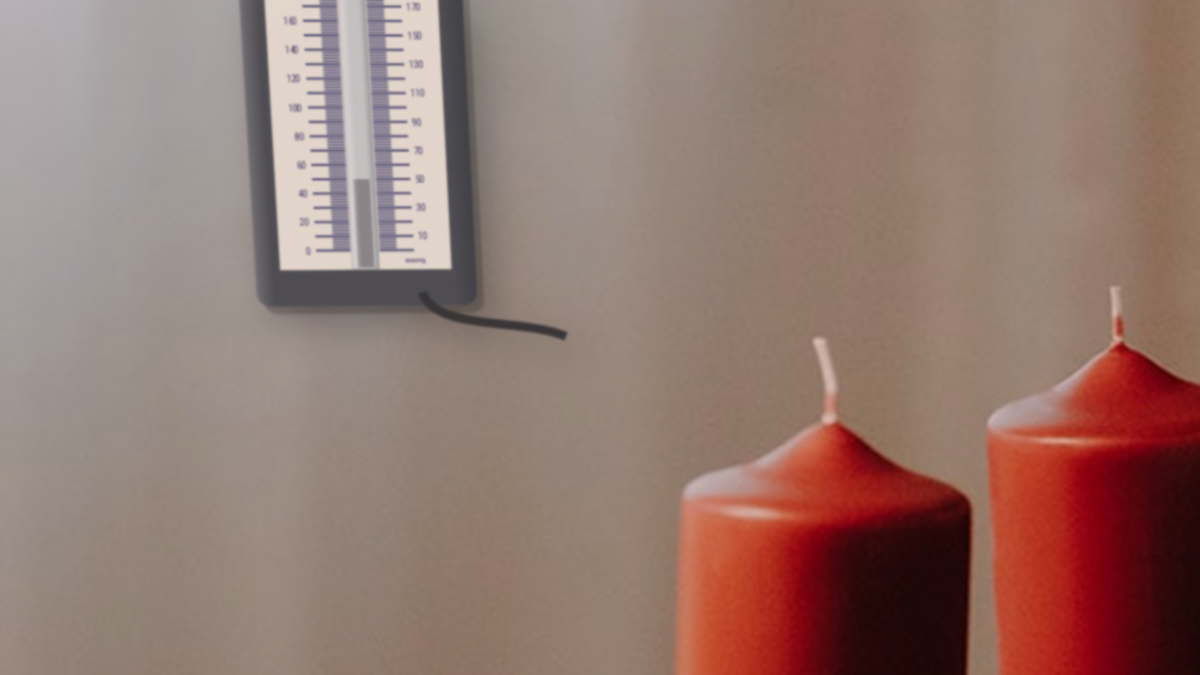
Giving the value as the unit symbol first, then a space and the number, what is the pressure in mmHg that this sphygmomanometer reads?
mmHg 50
